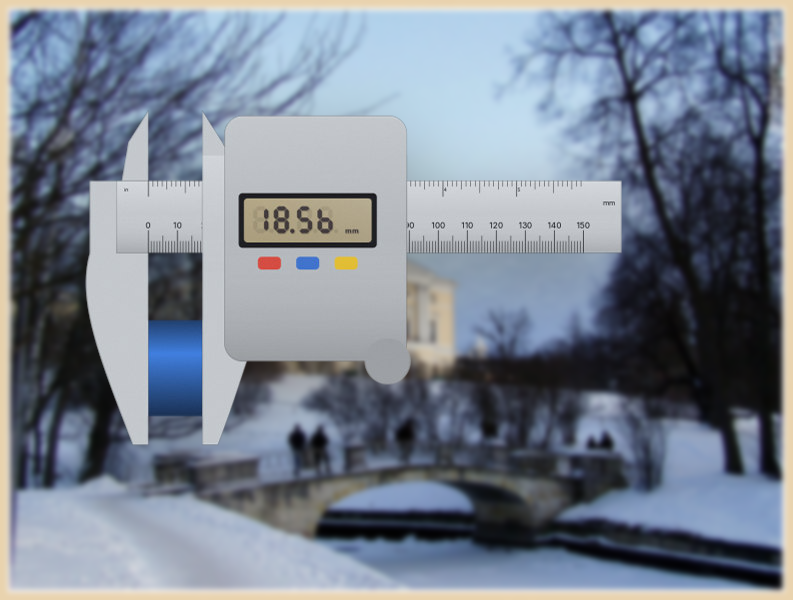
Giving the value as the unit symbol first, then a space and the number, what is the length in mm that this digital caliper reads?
mm 18.56
